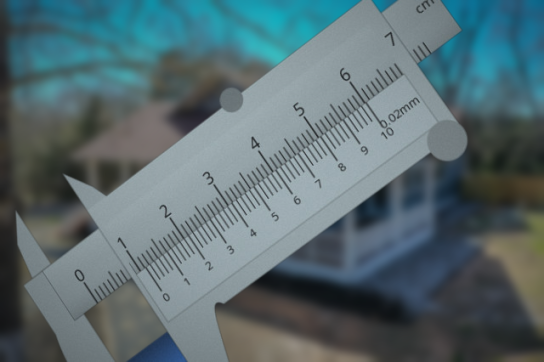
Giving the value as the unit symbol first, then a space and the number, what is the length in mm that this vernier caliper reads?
mm 11.2
